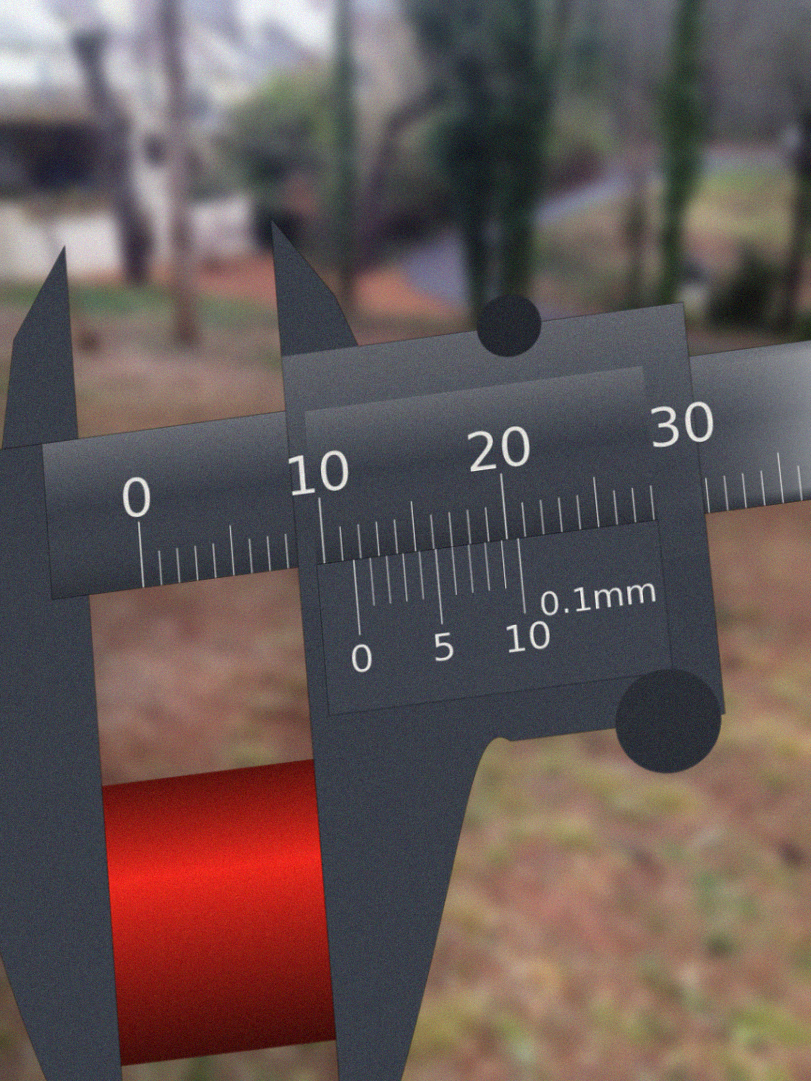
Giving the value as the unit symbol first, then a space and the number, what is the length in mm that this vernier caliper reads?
mm 11.6
